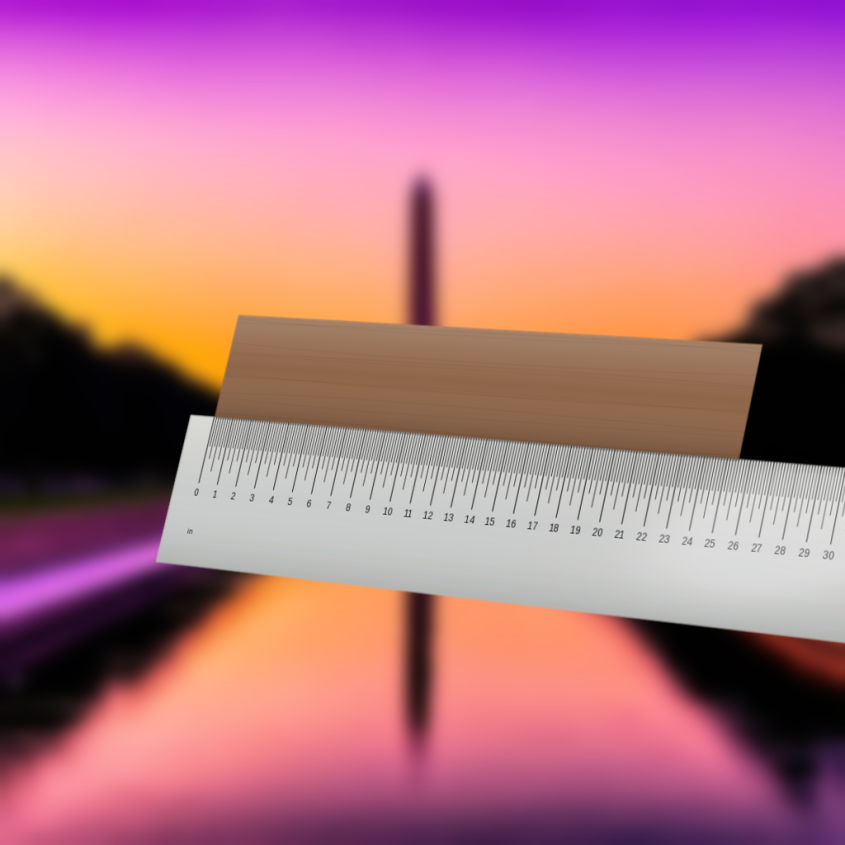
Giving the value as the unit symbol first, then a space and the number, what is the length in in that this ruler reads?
in 25.5
